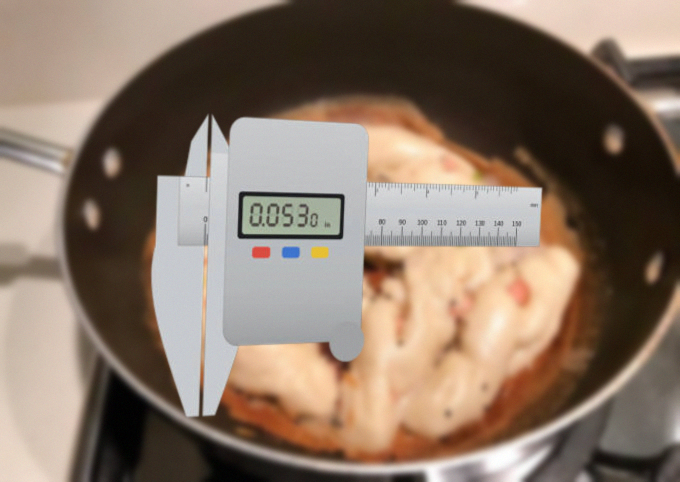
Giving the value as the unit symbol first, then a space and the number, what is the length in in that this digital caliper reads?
in 0.0530
